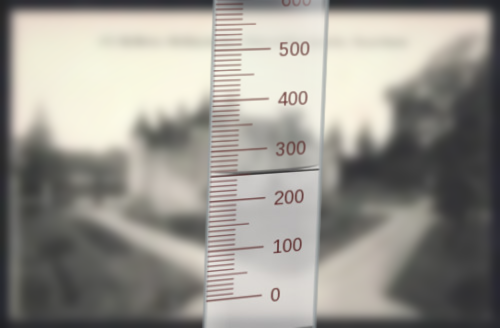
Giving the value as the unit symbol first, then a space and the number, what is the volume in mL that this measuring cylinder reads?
mL 250
